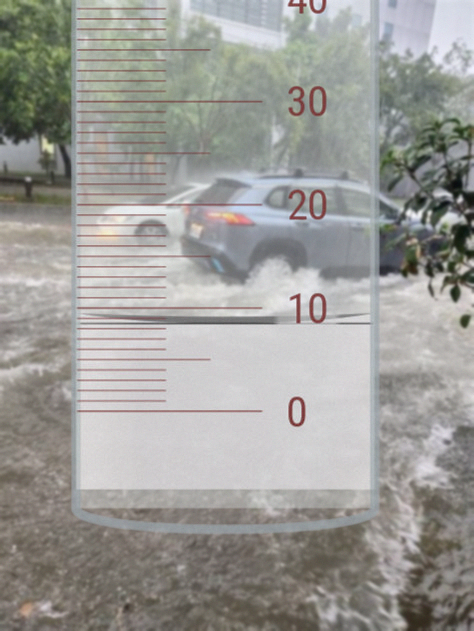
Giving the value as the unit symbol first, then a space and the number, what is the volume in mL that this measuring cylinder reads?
mL 8.5
